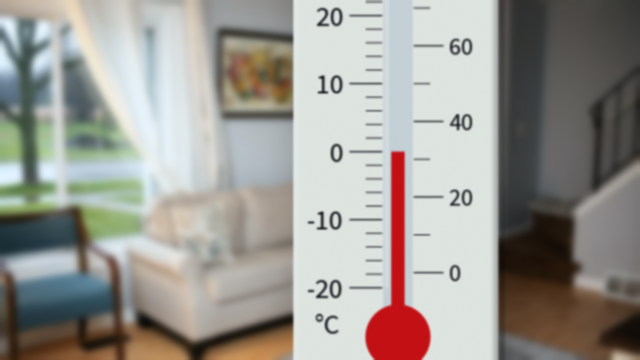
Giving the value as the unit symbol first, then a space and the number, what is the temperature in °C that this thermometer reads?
°C 0
